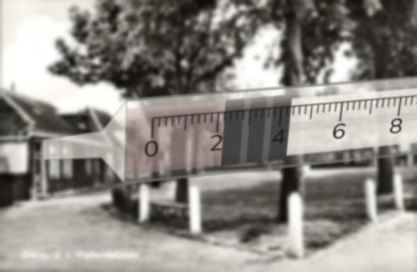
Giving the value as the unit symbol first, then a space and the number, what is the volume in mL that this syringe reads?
mL 2.2
